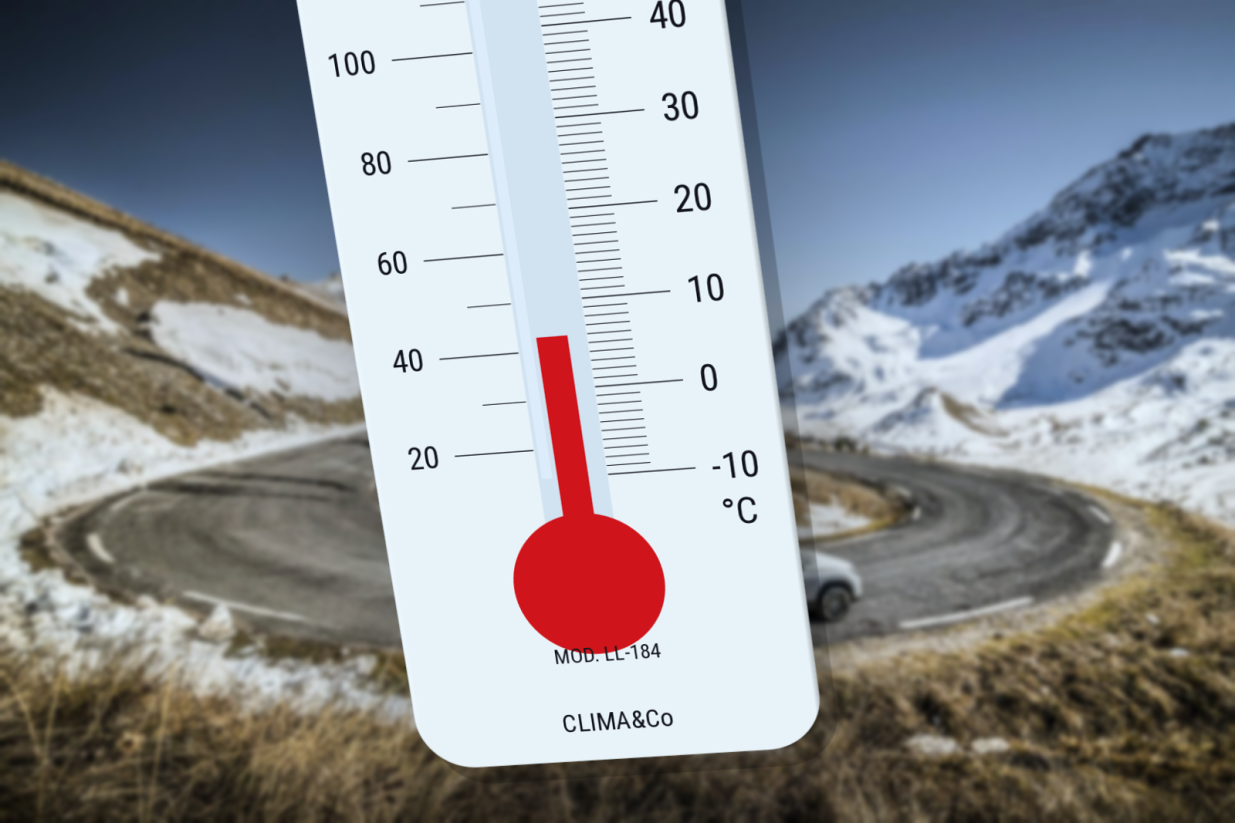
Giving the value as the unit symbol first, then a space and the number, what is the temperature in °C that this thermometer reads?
°C 6
